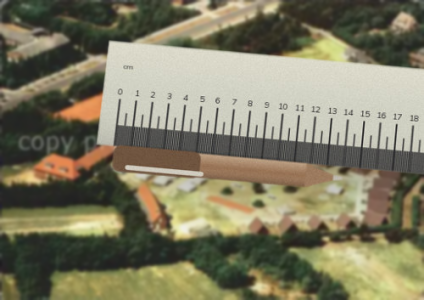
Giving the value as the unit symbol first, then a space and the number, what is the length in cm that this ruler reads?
cm 14
